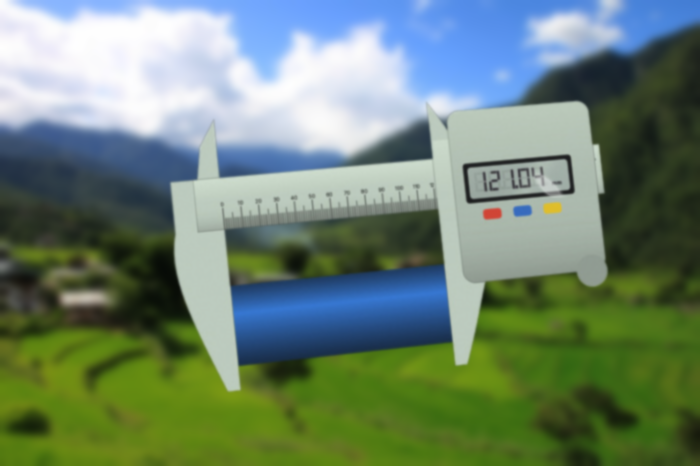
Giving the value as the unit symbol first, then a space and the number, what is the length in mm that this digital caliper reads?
mm 121.04
